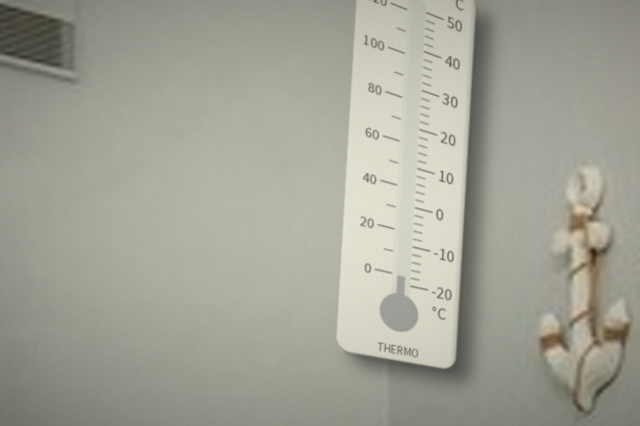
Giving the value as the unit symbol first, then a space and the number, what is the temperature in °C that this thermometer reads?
°C -18
